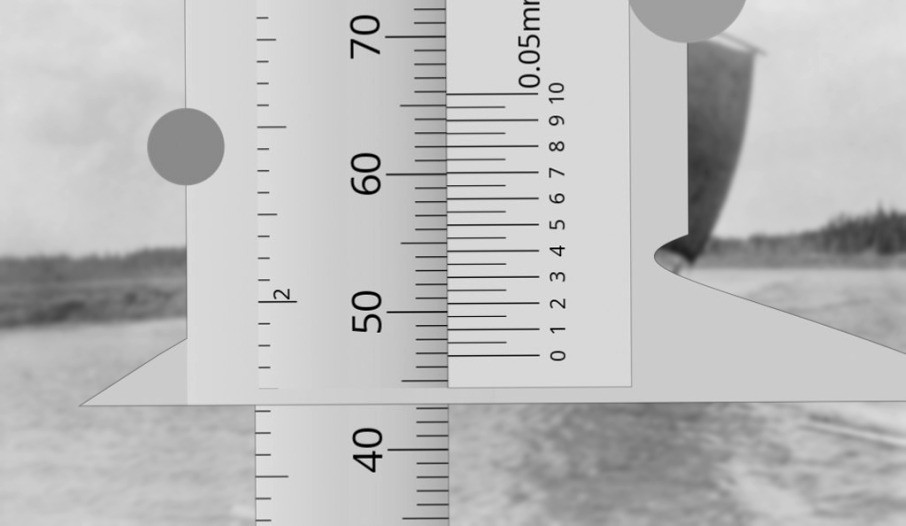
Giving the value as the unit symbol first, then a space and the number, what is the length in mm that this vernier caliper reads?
mm 46.8
